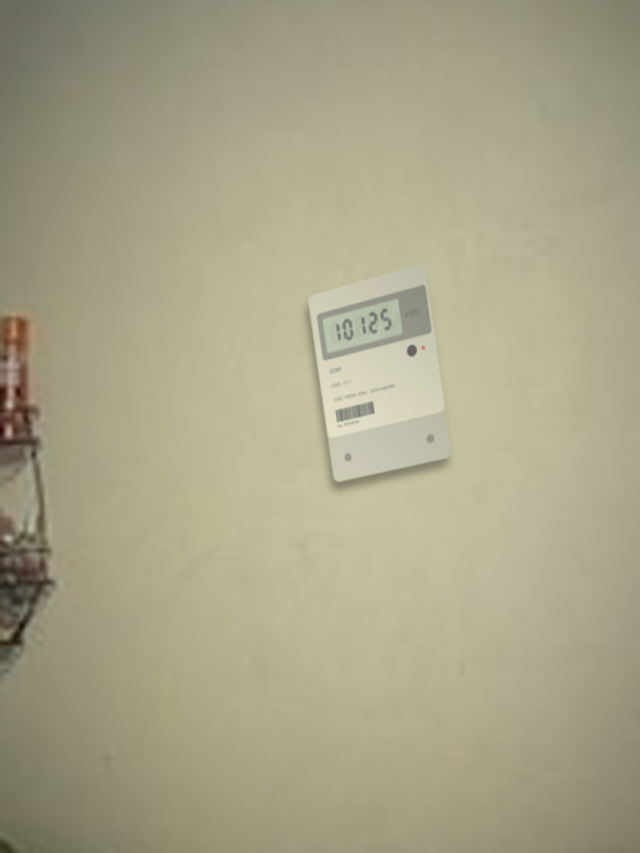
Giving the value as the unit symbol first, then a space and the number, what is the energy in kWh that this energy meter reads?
kWh 10125
